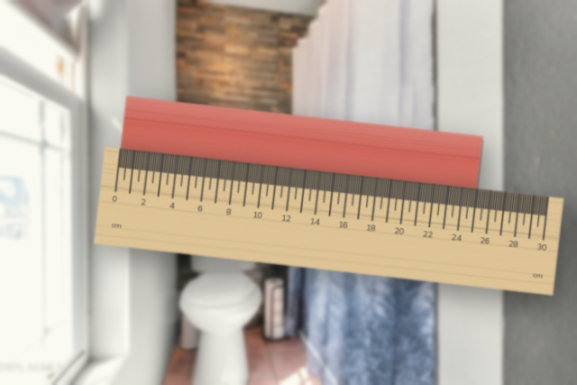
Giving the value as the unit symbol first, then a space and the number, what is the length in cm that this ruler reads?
cm 25
